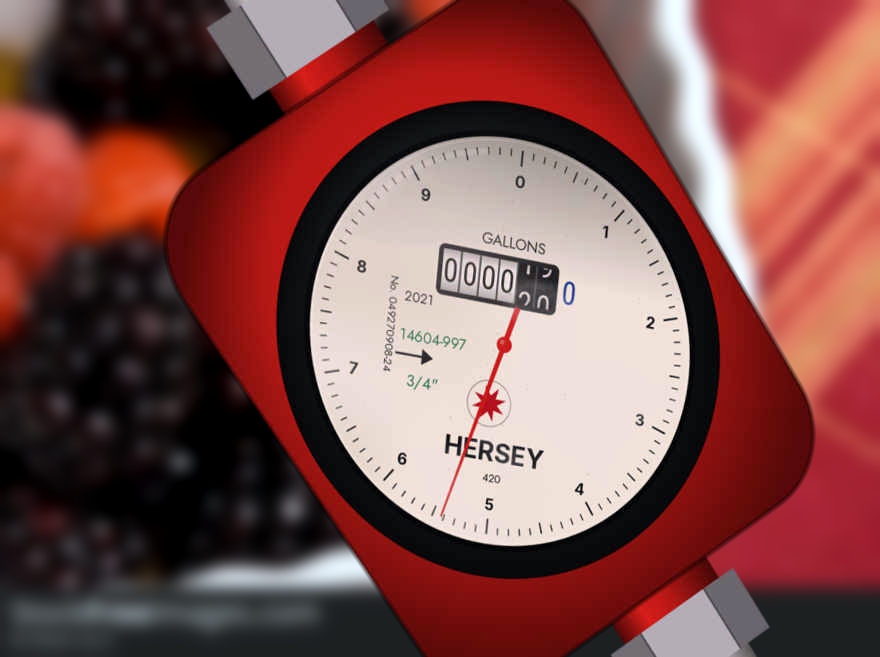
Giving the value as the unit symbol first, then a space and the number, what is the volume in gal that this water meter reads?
gal 195.4
